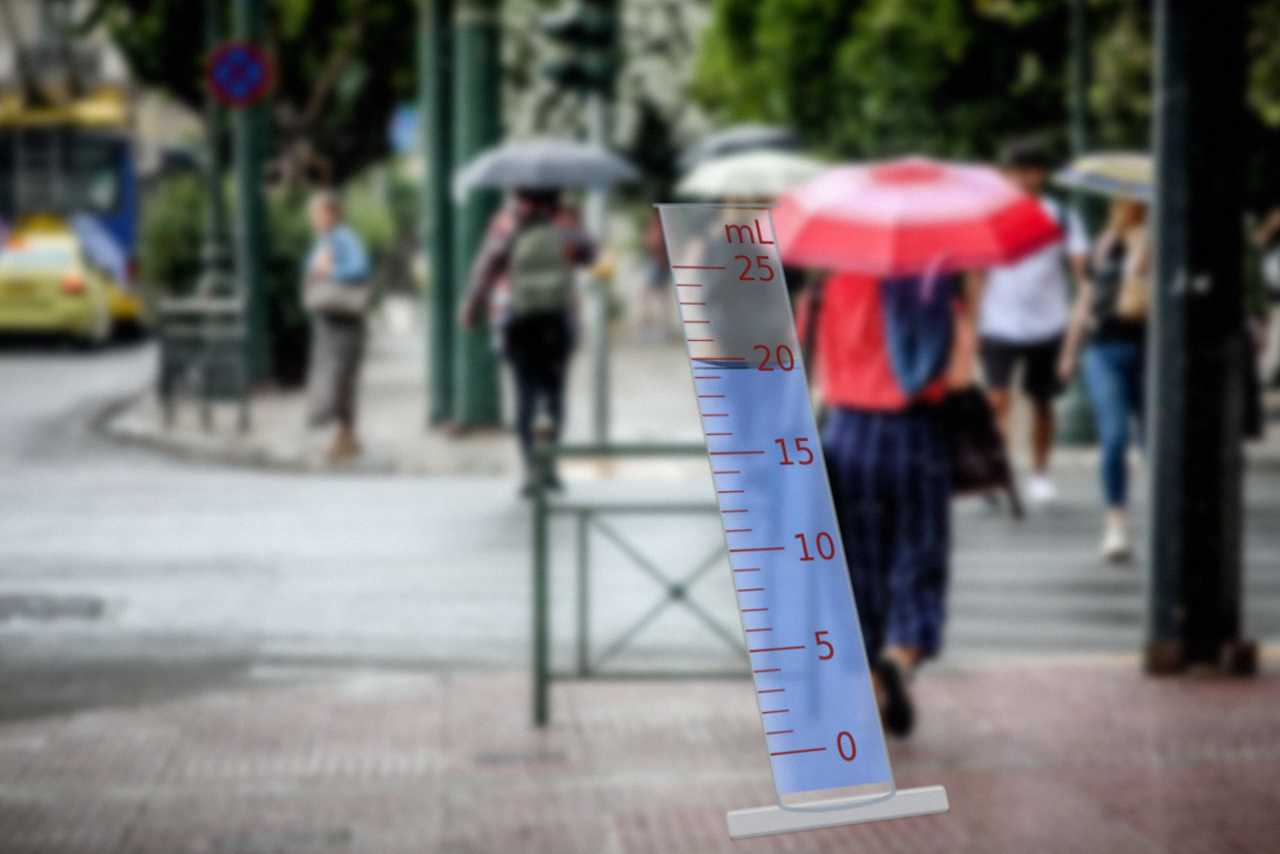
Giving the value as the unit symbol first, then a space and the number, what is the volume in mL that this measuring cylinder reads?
mL 19.5
